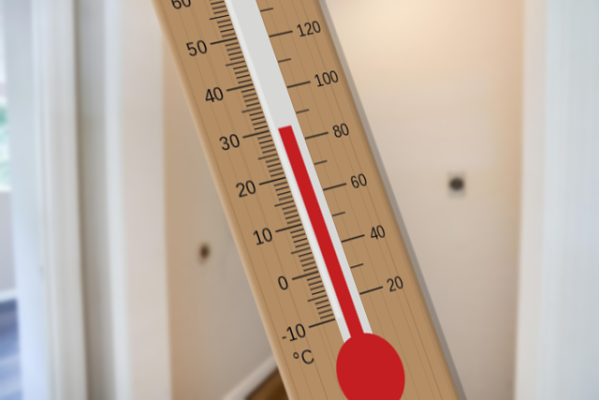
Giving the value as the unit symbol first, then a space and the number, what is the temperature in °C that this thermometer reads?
°C 30
